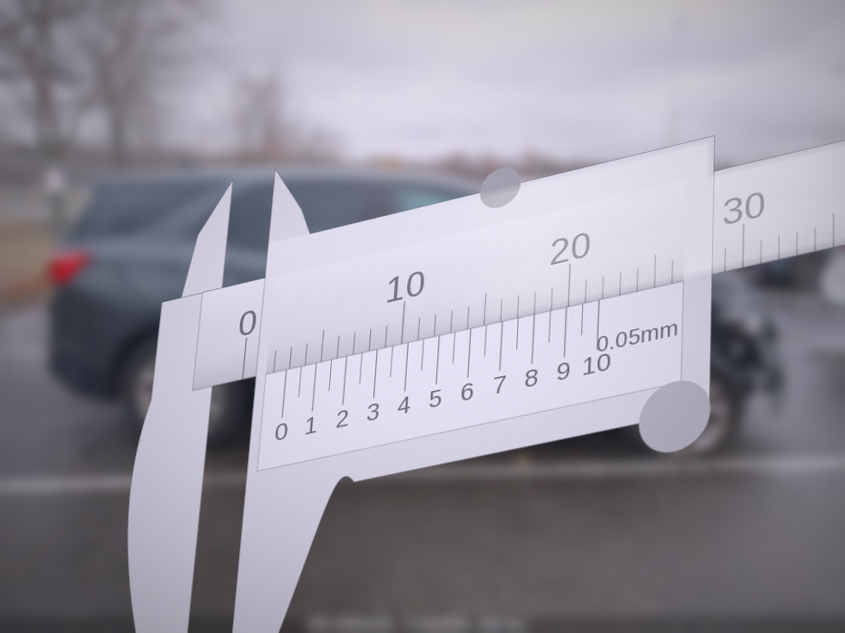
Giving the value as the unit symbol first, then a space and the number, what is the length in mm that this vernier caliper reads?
mm 2.8
